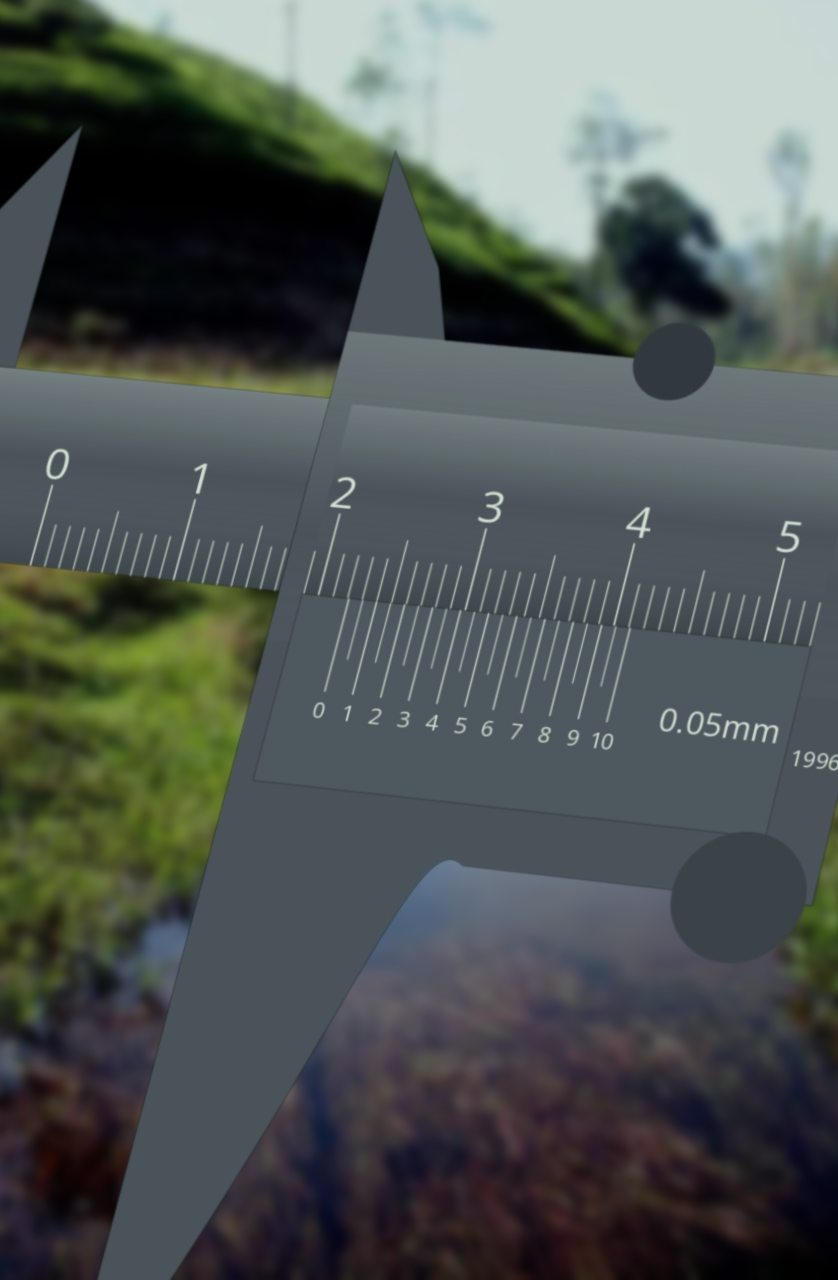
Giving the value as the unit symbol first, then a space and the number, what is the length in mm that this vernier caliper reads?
mm 22.1
